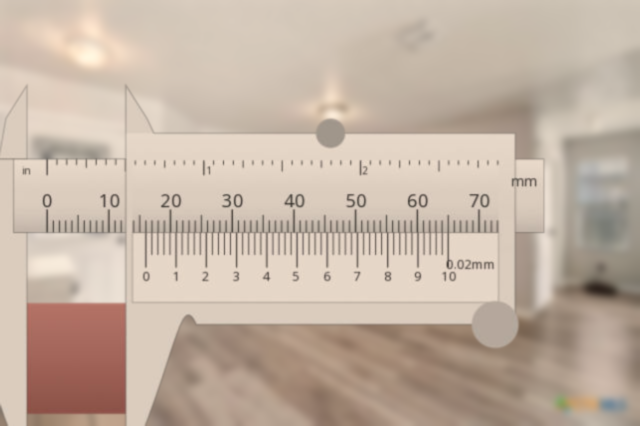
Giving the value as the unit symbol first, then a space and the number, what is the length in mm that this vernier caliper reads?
mm 16.0
